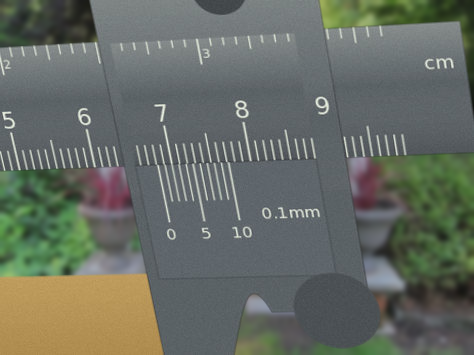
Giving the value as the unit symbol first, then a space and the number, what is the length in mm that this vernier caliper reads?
mm 68.2
